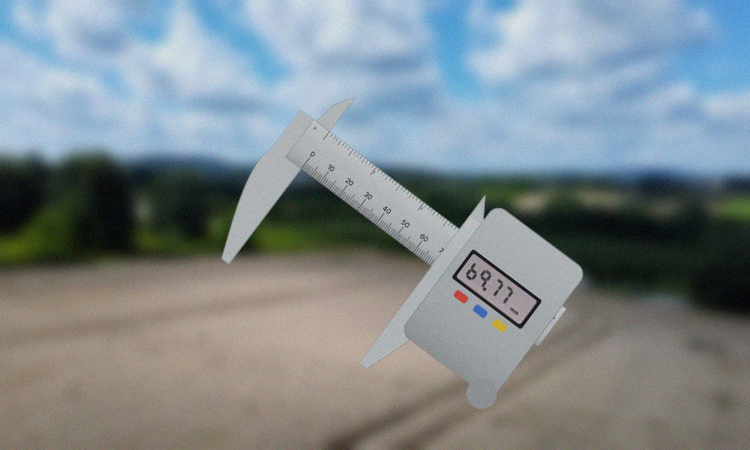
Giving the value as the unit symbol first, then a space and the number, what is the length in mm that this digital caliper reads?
mm 69.77
